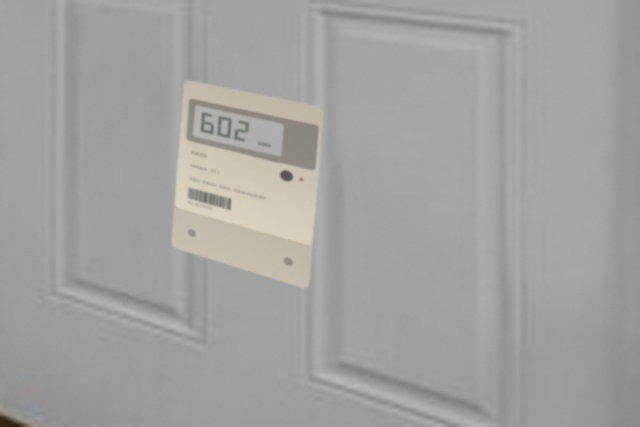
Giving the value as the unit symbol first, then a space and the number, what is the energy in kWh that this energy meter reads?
kWh 602
